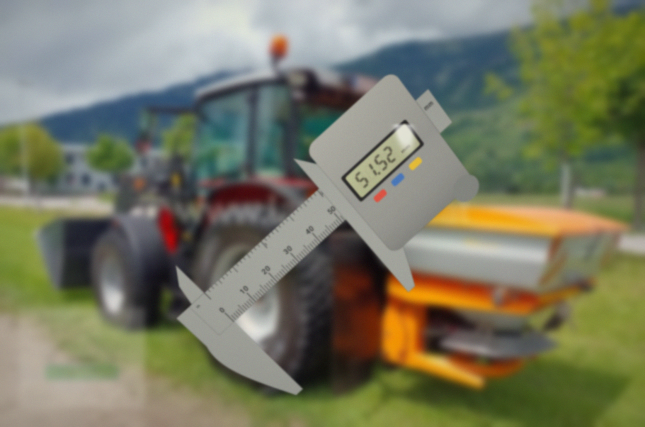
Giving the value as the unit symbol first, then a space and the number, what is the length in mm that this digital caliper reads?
mm 51.52
